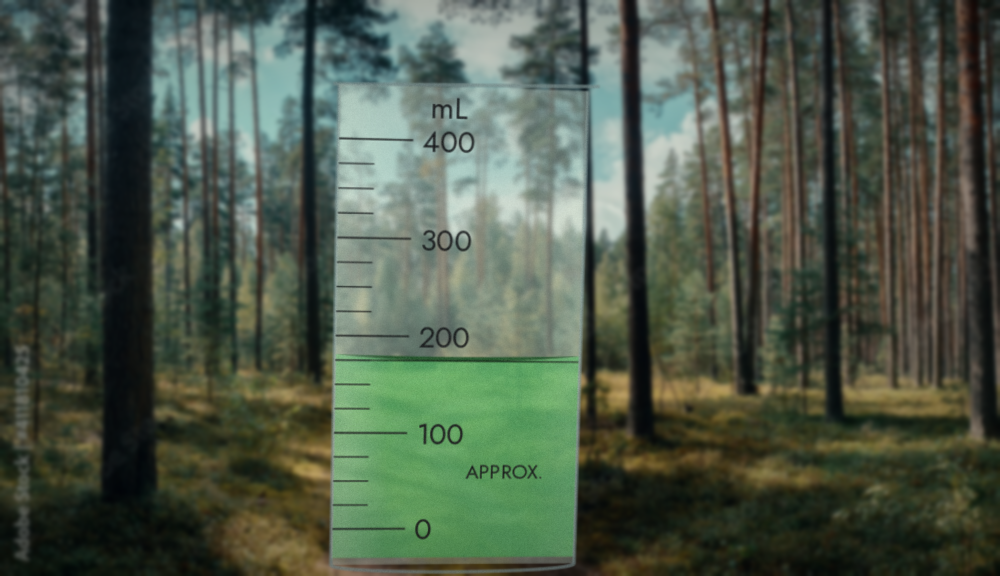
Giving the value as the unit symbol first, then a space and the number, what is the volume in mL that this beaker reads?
mL 175
